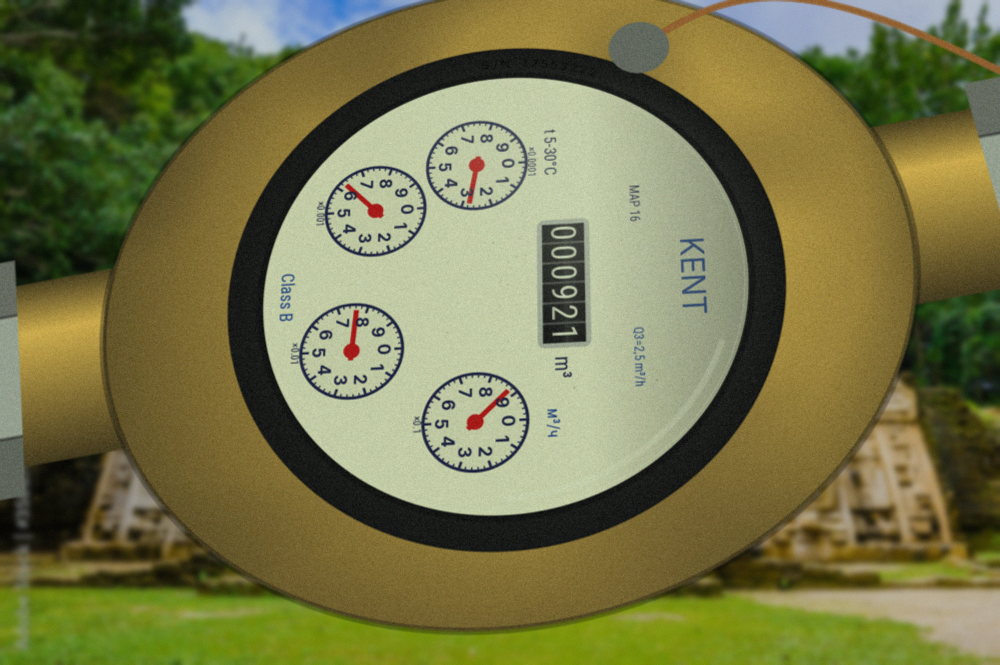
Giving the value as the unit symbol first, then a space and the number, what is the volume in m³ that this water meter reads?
m³ 921.8762
